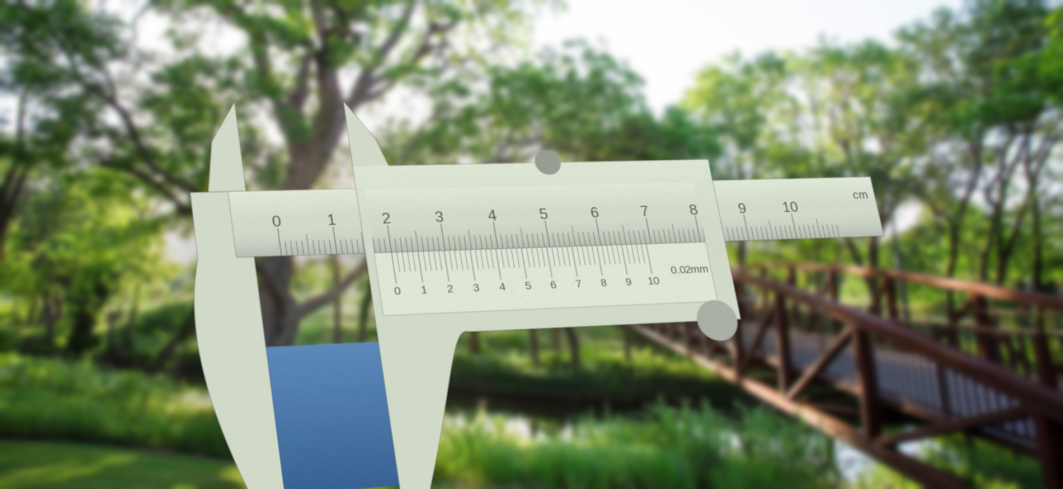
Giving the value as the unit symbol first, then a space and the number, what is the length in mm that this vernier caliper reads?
mm 20.0
